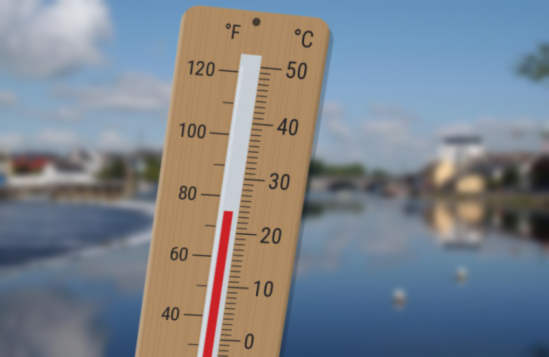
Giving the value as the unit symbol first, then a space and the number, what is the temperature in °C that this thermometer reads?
°C 24
